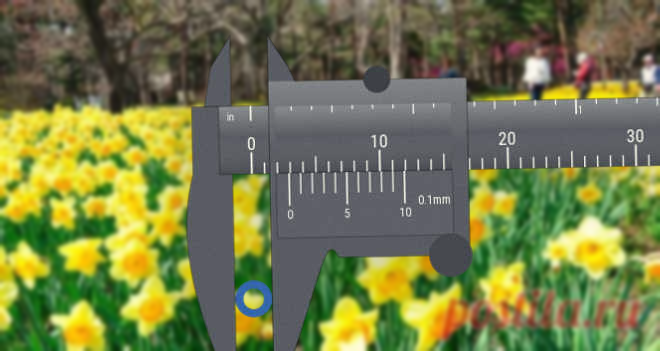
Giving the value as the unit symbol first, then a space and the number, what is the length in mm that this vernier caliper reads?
mm 2.9
